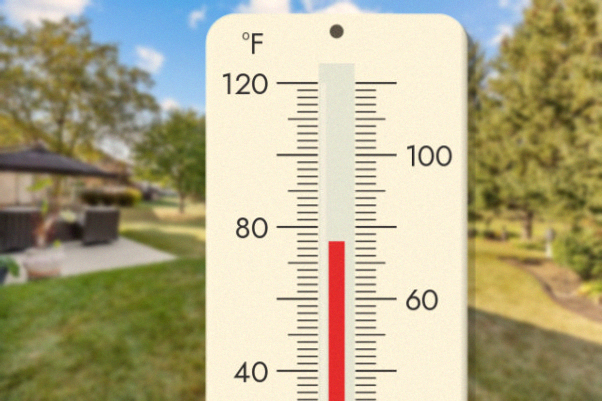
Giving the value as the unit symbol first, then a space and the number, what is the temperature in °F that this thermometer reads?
°F 76
